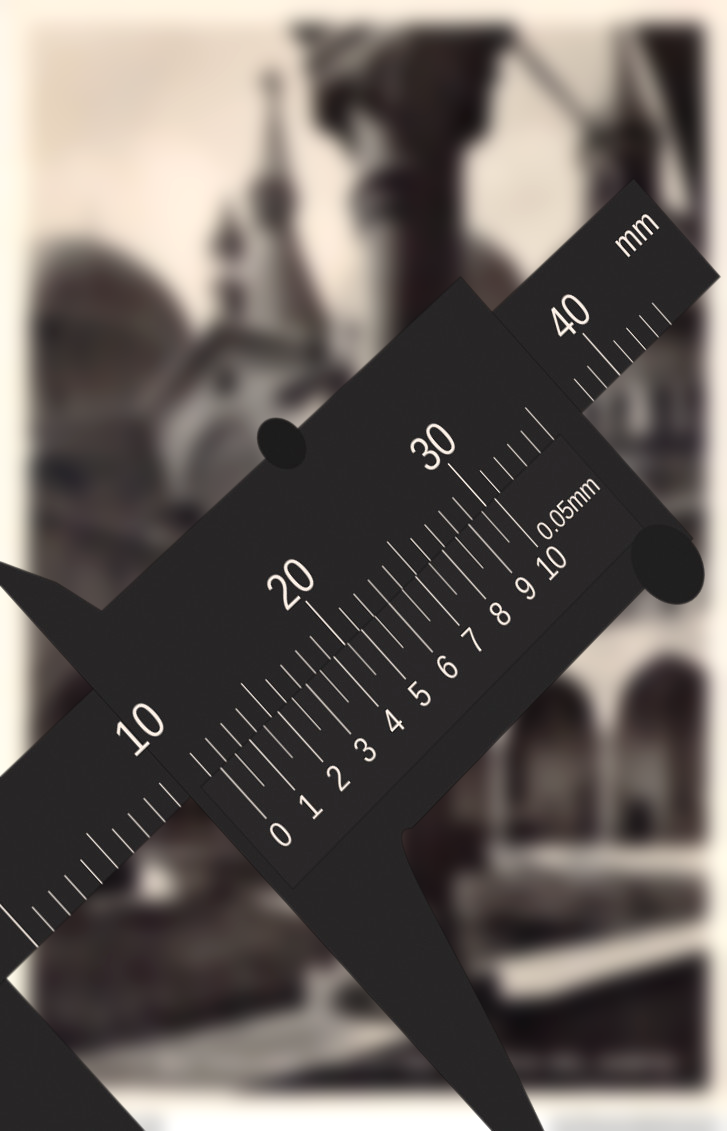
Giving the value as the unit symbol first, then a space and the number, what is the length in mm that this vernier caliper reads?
mm 11.6
